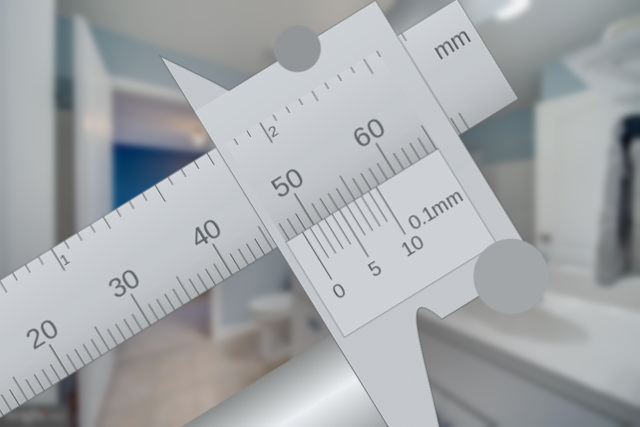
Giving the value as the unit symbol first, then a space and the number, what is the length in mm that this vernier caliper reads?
mm 48.6
